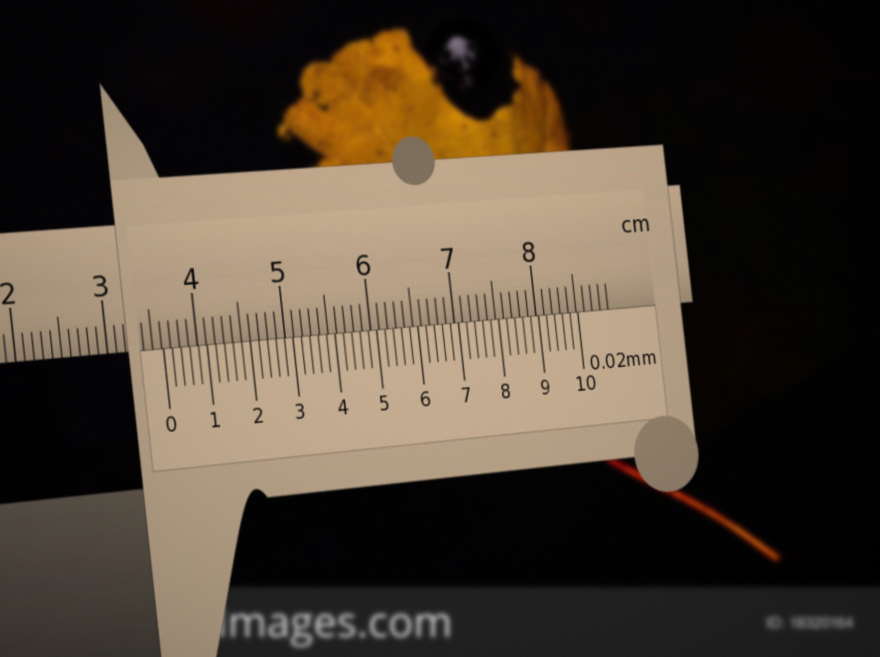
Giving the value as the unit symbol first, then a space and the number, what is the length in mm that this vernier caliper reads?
mm 36.2
